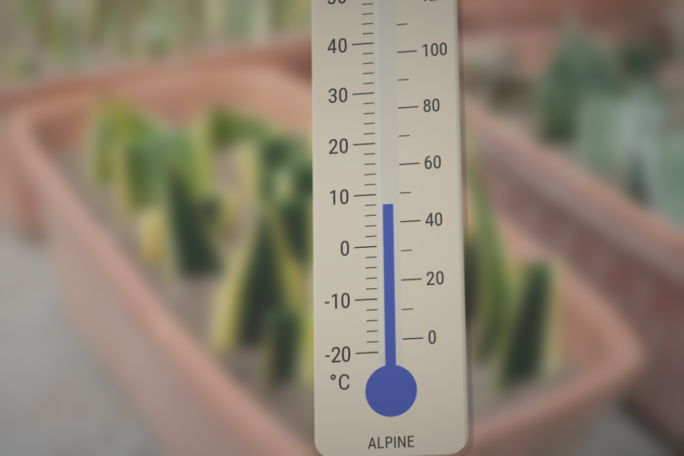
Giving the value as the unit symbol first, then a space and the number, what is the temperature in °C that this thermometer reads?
°C 8
